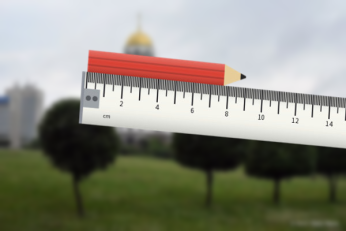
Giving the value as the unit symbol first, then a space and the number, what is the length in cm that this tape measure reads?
cm 9
